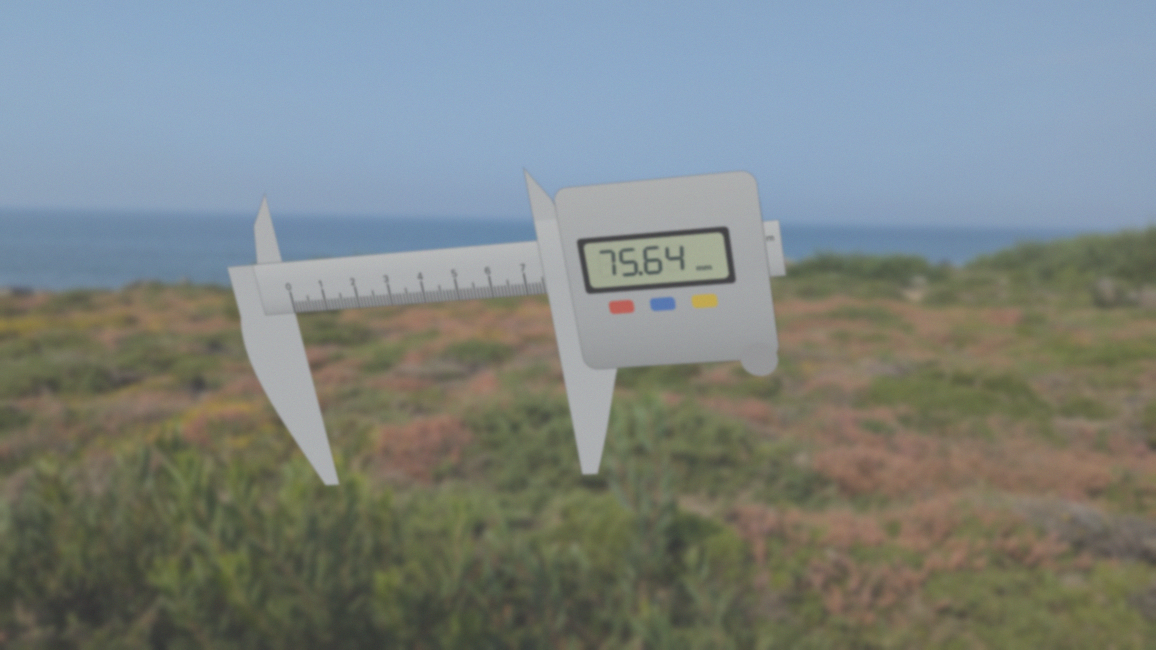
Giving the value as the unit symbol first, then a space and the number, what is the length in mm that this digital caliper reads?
mm 75.64
